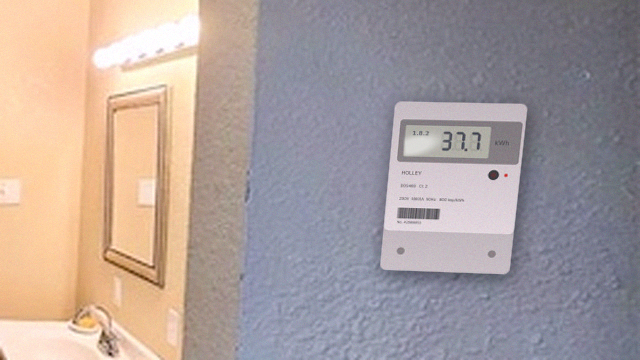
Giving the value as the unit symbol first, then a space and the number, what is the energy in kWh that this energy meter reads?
kWh 37.7
